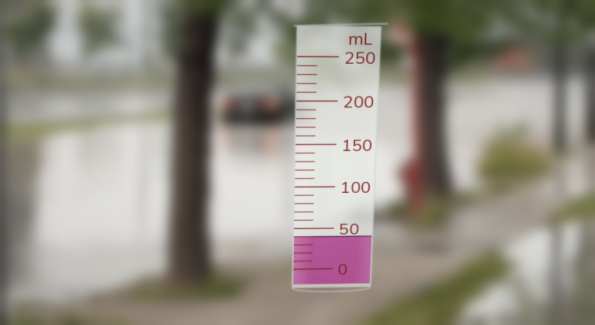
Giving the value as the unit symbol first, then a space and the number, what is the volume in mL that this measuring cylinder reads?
mL 40
